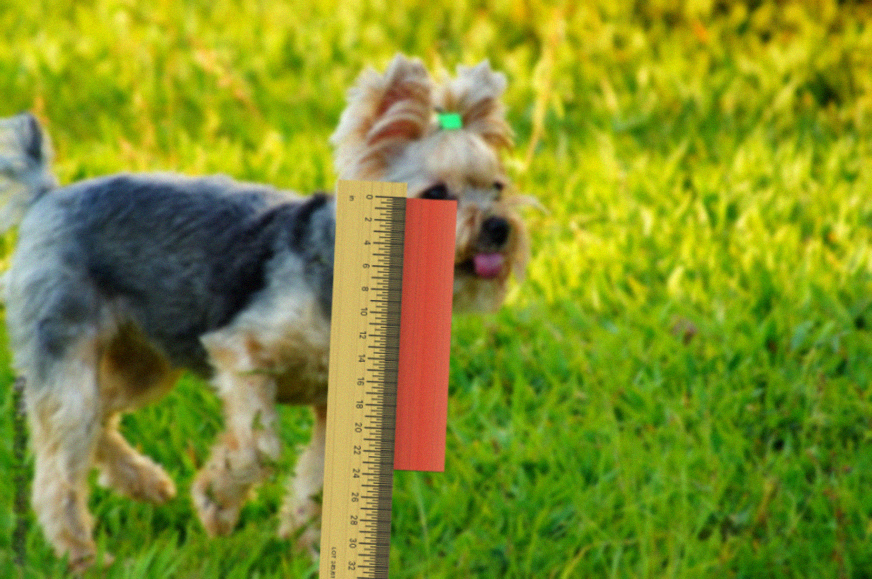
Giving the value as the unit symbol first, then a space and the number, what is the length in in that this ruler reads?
in 23.5
